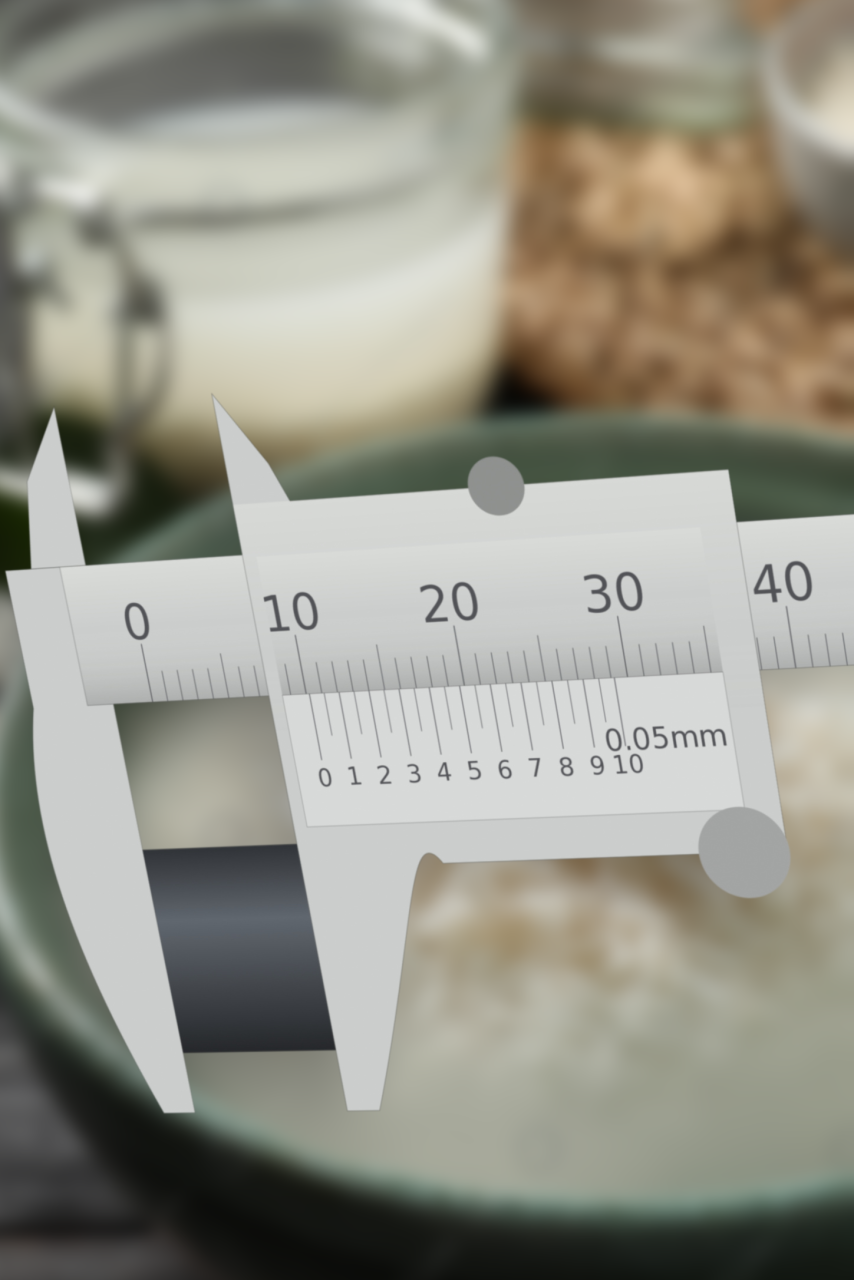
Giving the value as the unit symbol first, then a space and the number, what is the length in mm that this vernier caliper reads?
mm 10.2
